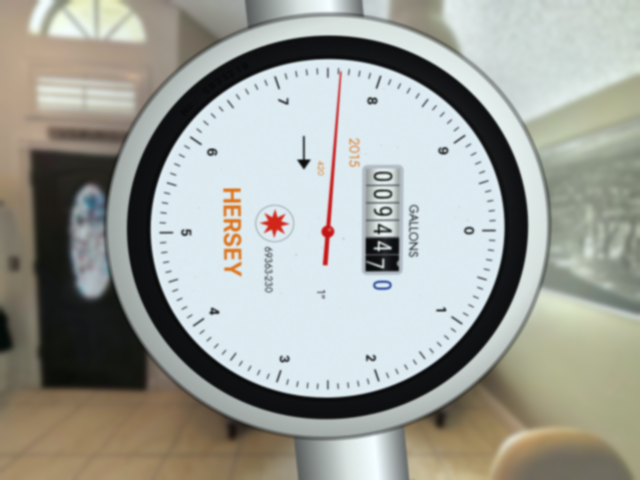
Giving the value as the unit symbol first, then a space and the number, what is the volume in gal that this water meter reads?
gal 94467.6
